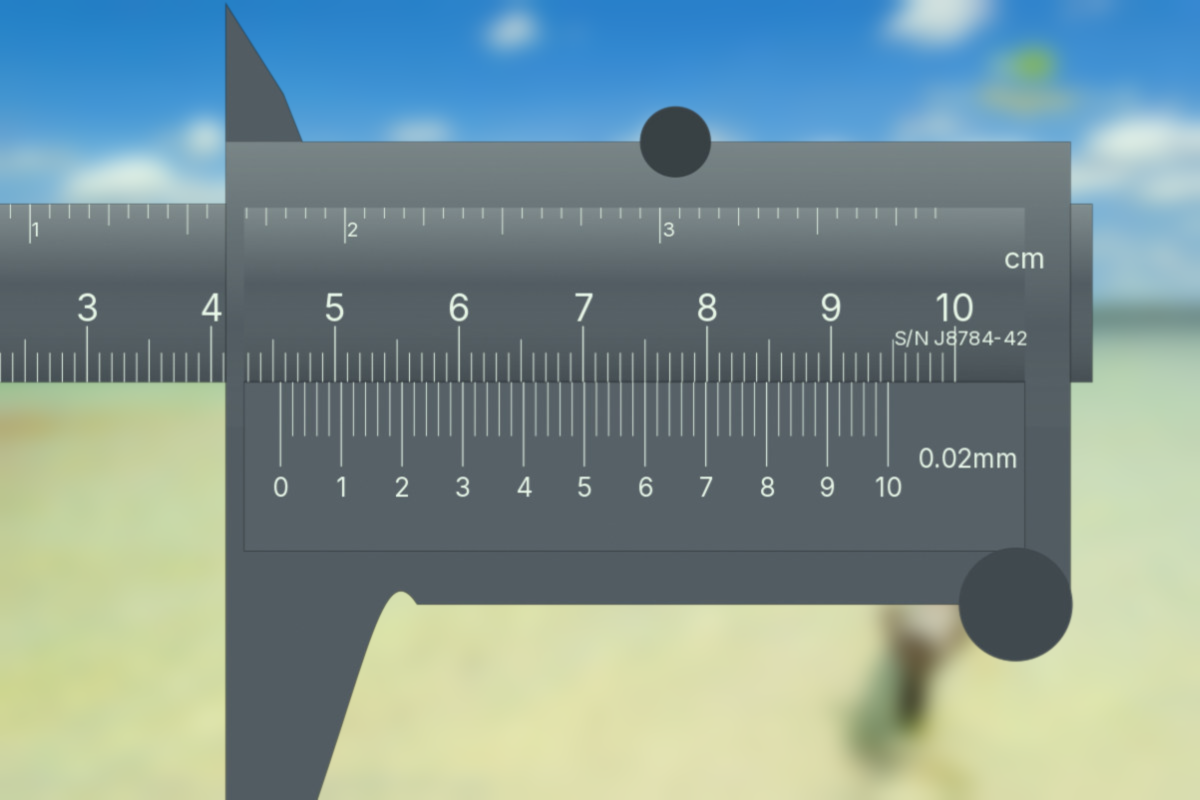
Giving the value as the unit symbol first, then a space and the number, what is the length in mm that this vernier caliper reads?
mm 45.6
